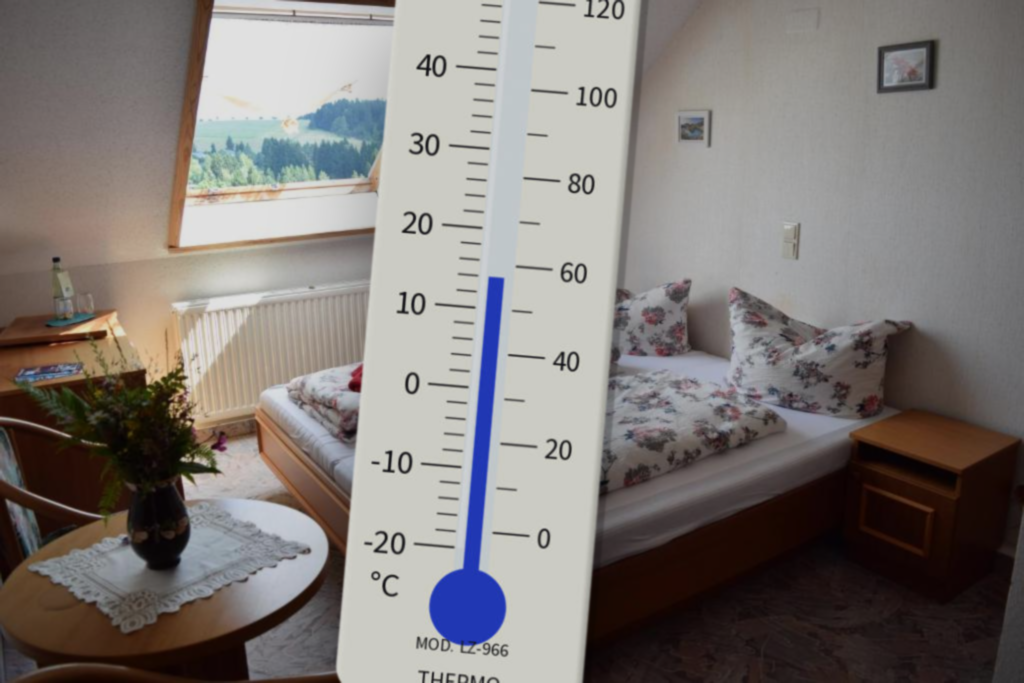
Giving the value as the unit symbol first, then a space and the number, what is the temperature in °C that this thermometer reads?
°C 14
